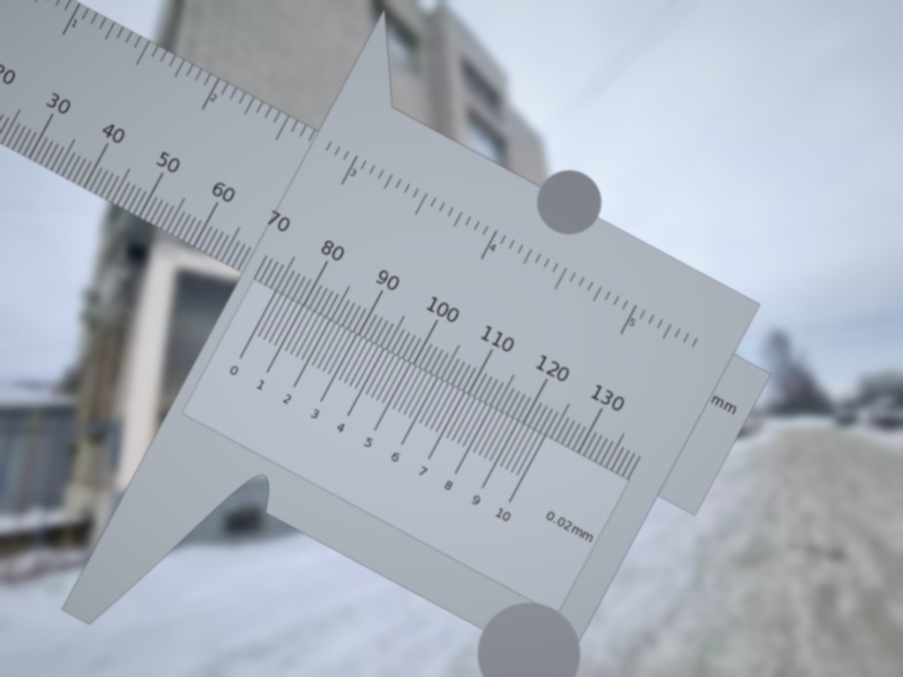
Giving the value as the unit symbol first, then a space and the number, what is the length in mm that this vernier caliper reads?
mm 75.0
